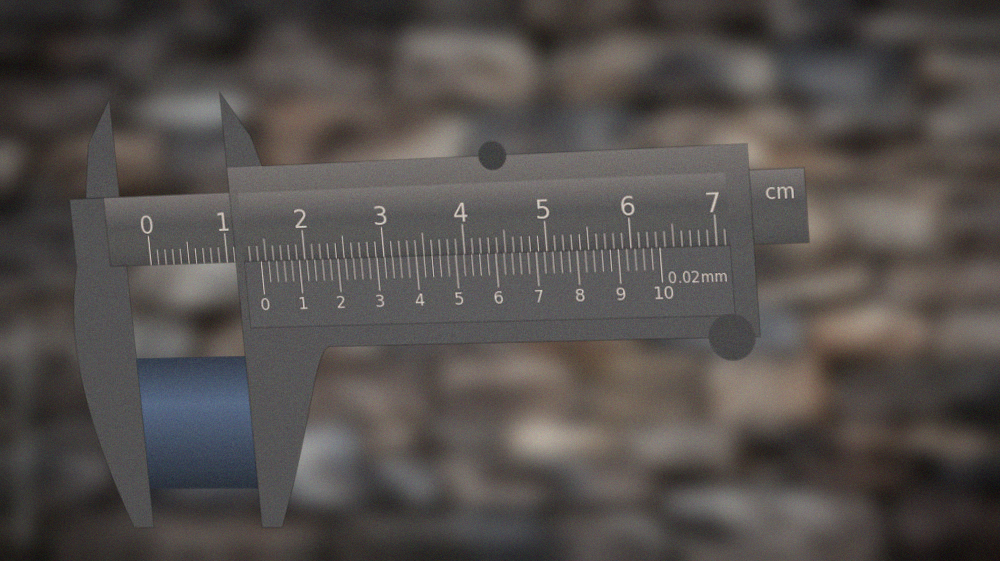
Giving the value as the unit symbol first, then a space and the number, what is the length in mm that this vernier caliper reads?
mm 14.4
